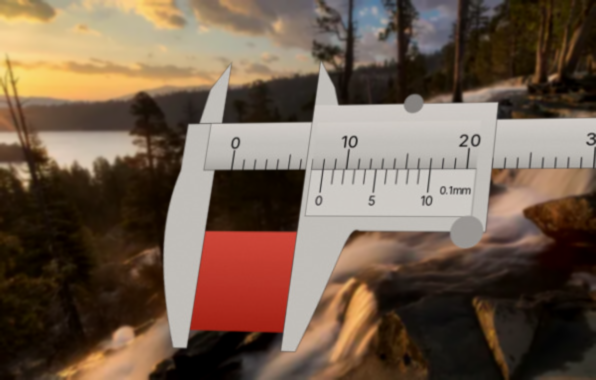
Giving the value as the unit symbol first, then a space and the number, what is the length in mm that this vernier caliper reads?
mm 8.0
